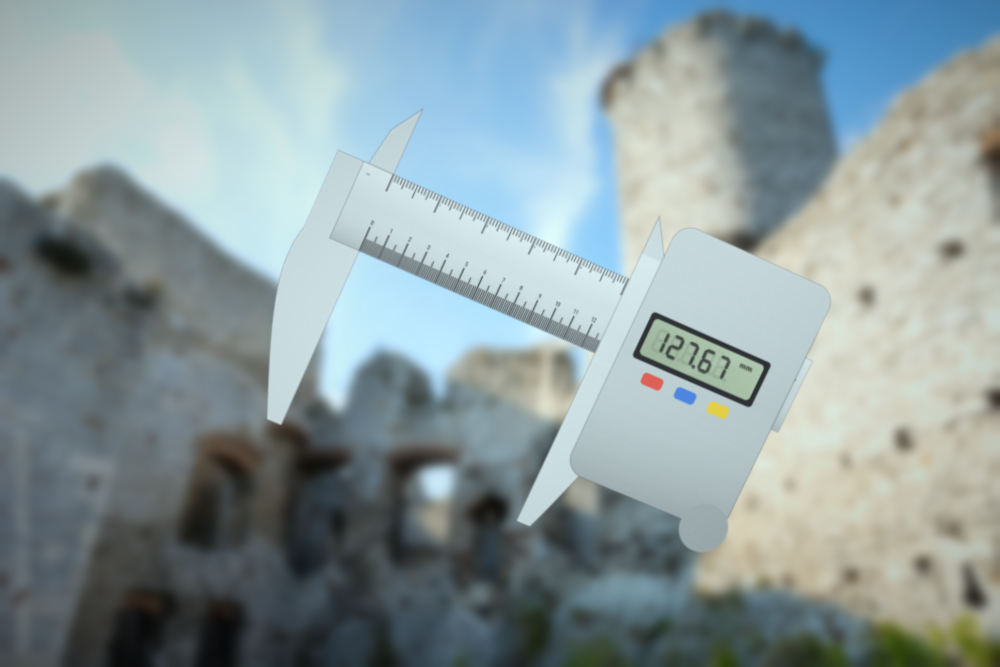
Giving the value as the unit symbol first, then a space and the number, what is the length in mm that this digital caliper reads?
mm 127.67
